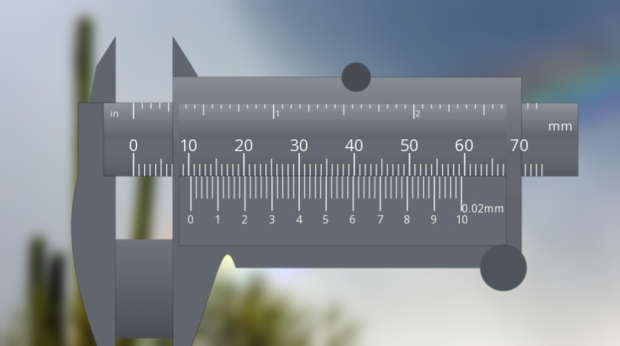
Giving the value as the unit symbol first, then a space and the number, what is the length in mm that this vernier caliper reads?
mm 10.4
